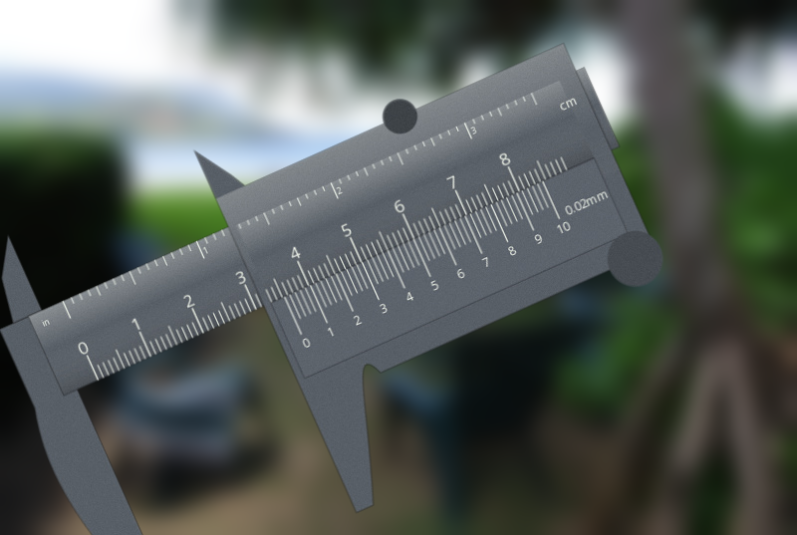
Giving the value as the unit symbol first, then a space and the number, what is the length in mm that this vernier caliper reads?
mm 35.4
